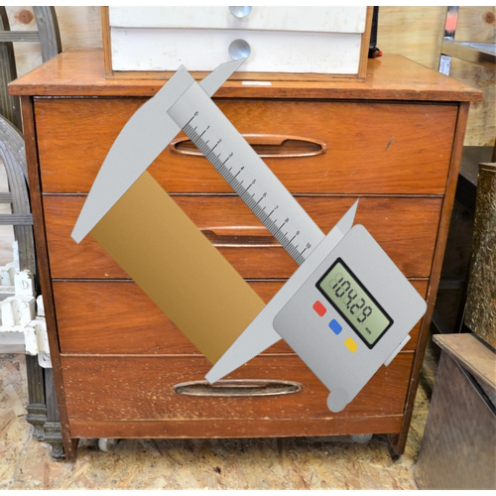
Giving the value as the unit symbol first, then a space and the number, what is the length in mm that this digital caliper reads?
mm 104.29
